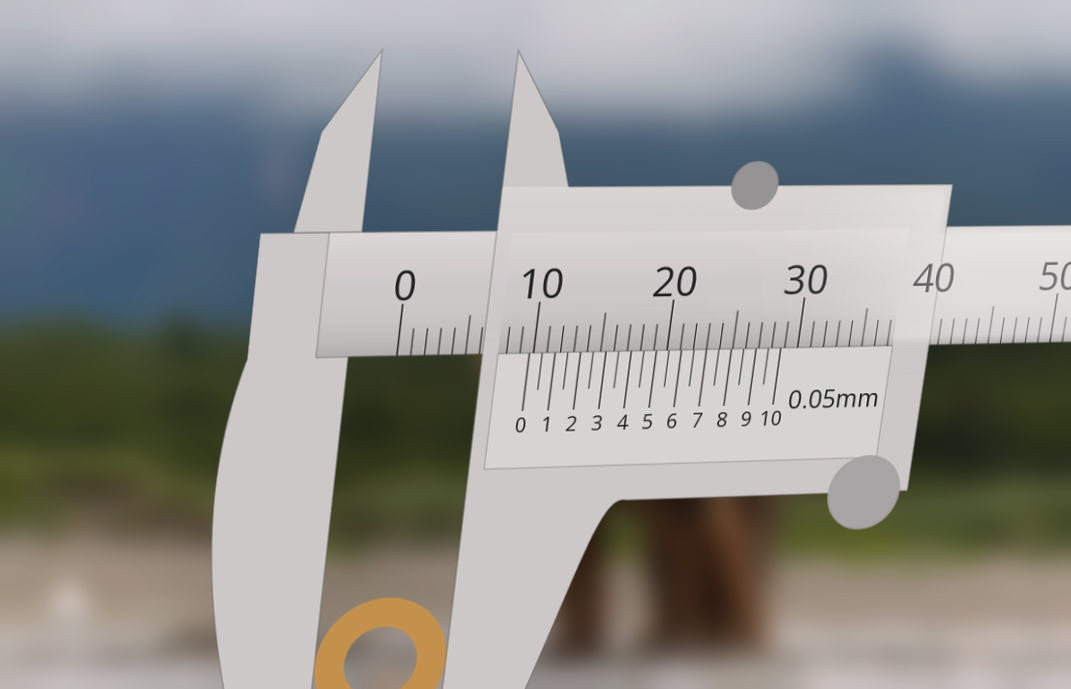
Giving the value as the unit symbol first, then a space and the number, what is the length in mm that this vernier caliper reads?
mm 9.7
